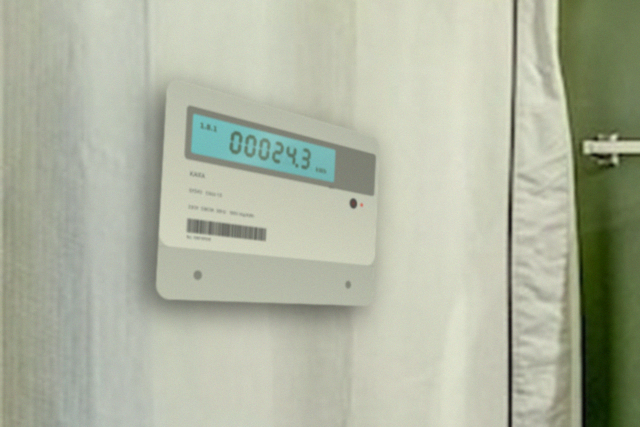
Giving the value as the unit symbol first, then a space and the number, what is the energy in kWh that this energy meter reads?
kWh 24.3
